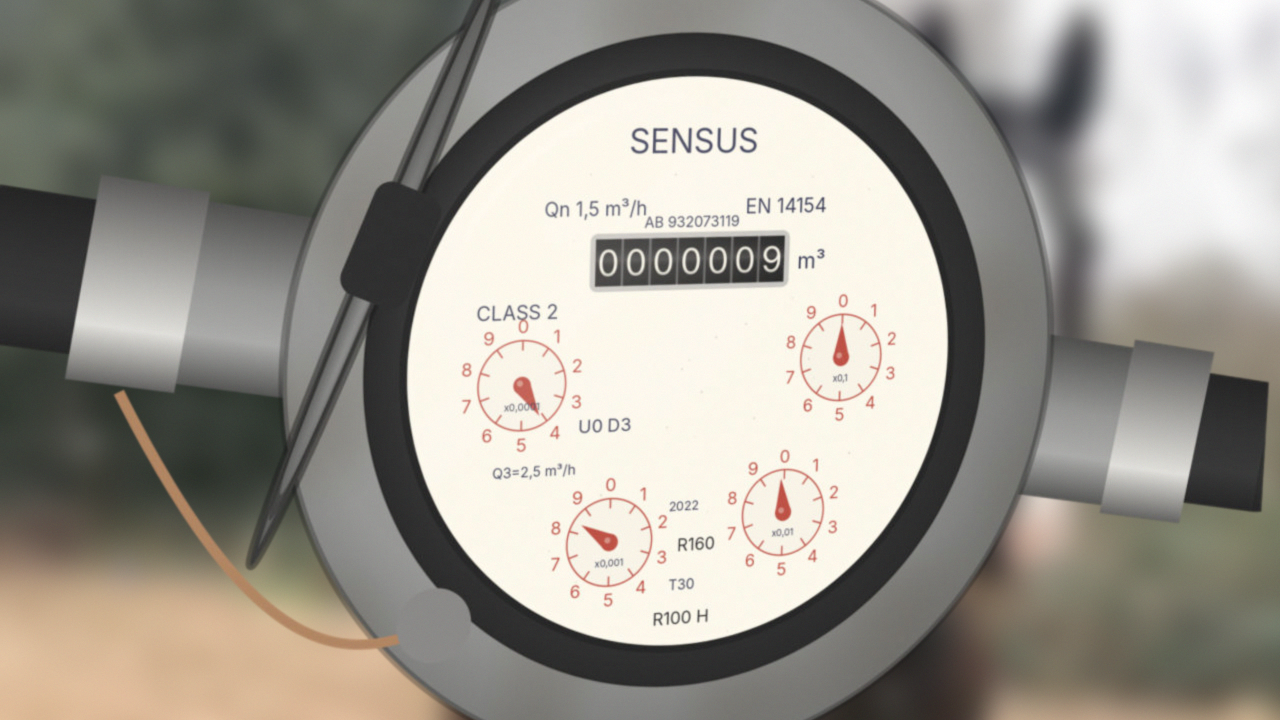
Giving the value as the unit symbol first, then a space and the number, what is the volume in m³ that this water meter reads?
m³ 8.9984
